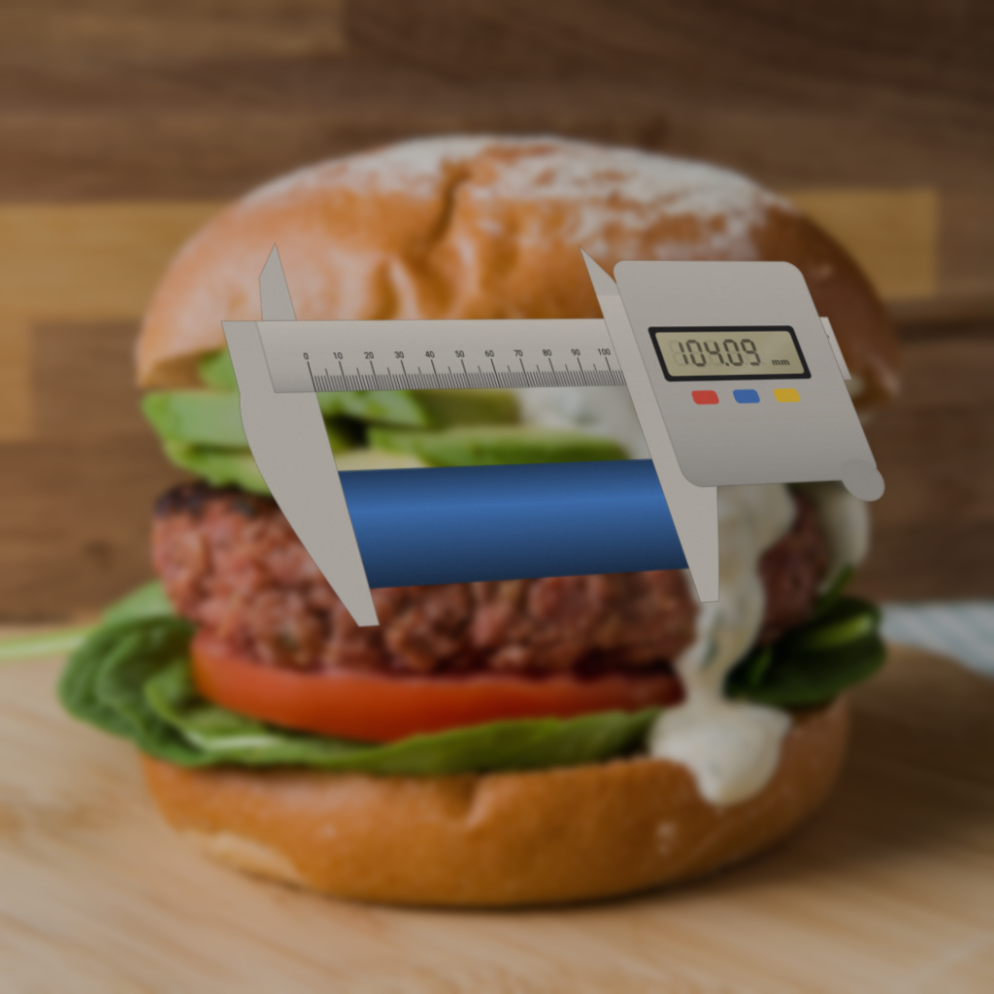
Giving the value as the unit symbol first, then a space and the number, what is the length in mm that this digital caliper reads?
mm 104.09
